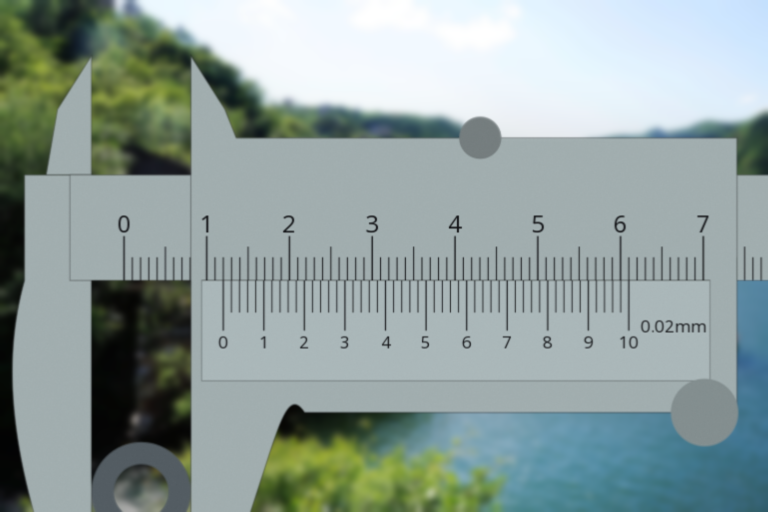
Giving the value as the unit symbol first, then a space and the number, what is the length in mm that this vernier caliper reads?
mm 12.0
